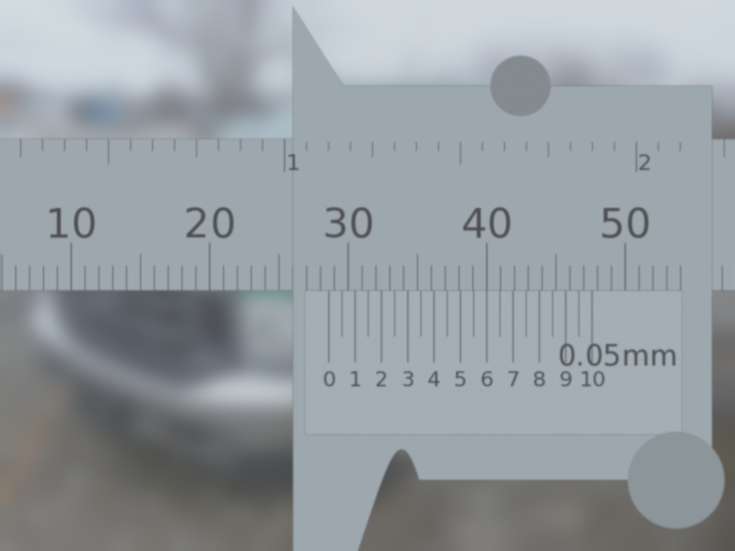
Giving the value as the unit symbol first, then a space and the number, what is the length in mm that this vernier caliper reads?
mm 28.6
